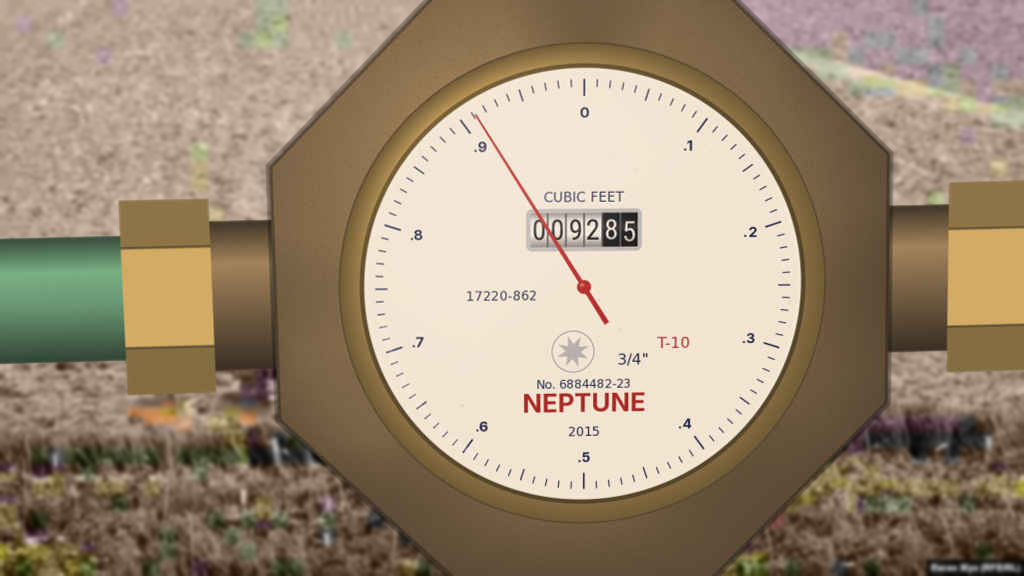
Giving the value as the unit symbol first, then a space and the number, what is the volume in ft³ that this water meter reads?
ft³ 9284.91
